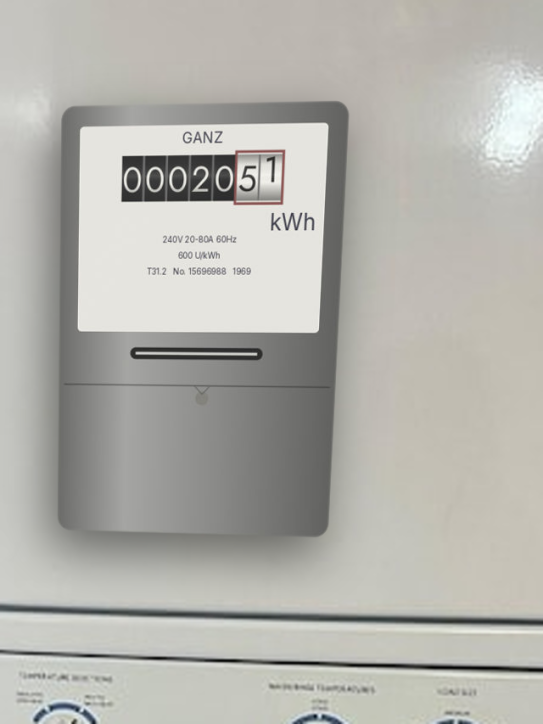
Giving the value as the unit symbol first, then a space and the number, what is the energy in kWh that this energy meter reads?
kWh 20.51
